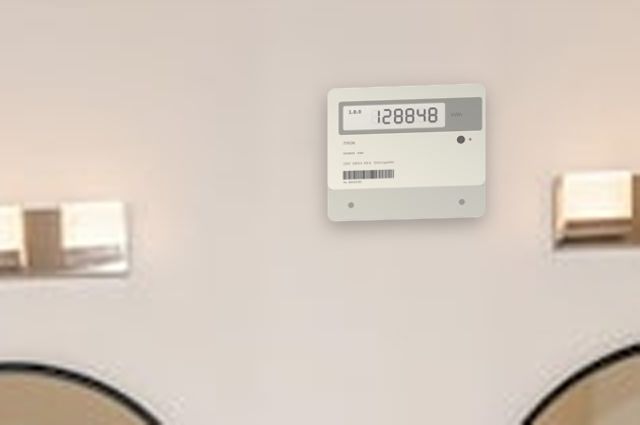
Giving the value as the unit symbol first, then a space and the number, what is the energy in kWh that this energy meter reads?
kWh 128848
